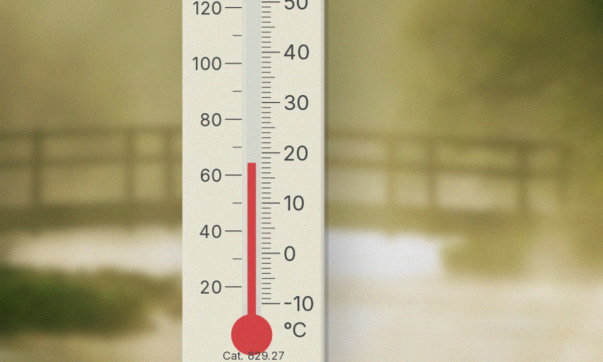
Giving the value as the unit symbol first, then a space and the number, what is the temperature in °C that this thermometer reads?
°C 18
